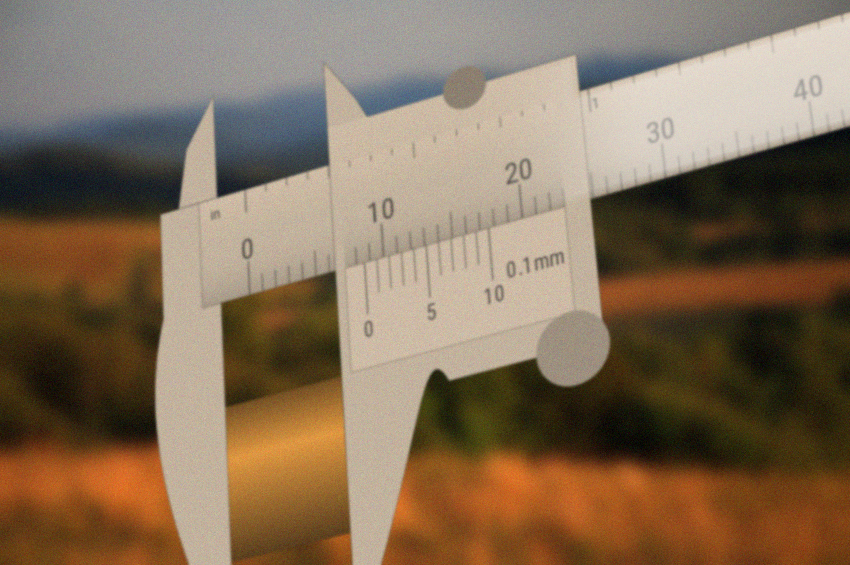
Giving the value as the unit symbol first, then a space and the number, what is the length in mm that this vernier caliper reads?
mm 8.6
